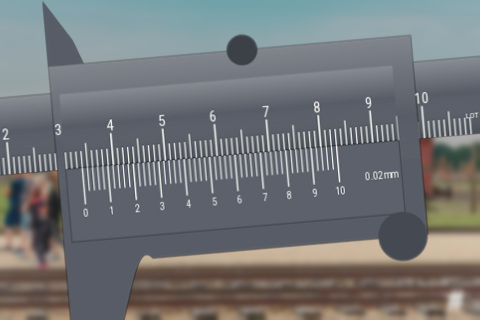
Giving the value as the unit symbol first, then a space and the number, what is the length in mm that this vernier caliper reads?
mm 34.0
